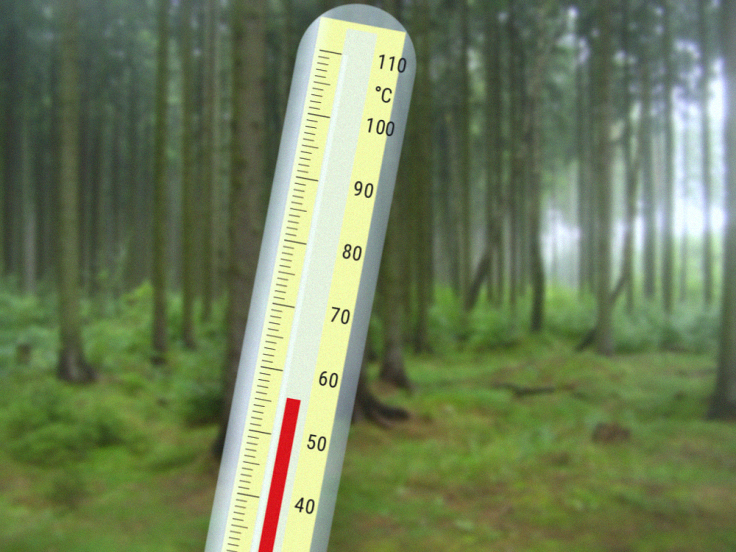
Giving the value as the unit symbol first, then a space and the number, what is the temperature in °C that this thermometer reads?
°C 56
